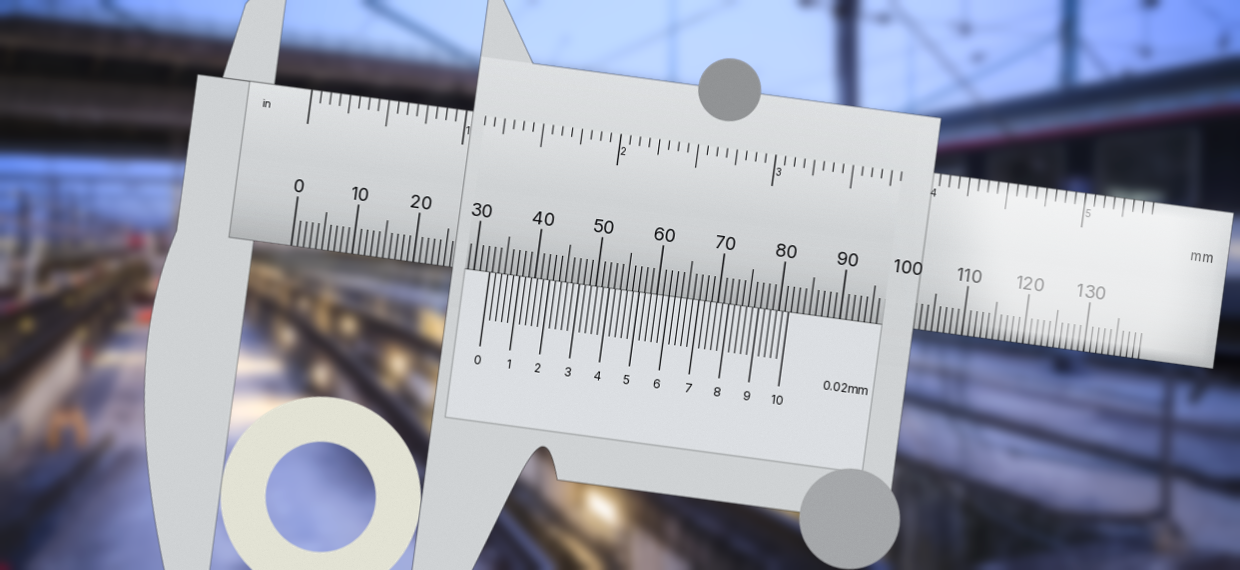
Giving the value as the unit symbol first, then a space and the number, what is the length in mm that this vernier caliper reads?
mm 32.6
